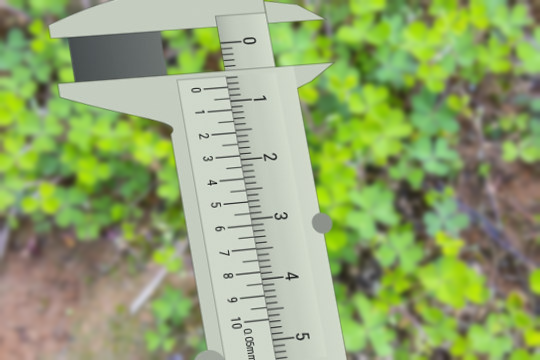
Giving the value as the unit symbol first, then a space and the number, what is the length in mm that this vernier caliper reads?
mm 7.6
